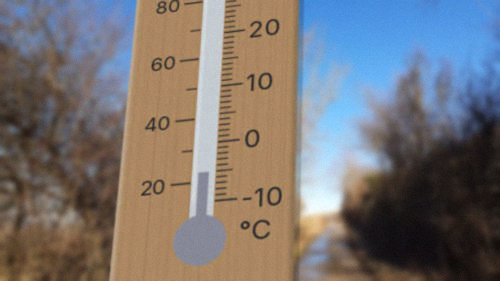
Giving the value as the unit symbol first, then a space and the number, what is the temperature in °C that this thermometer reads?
°C -5
